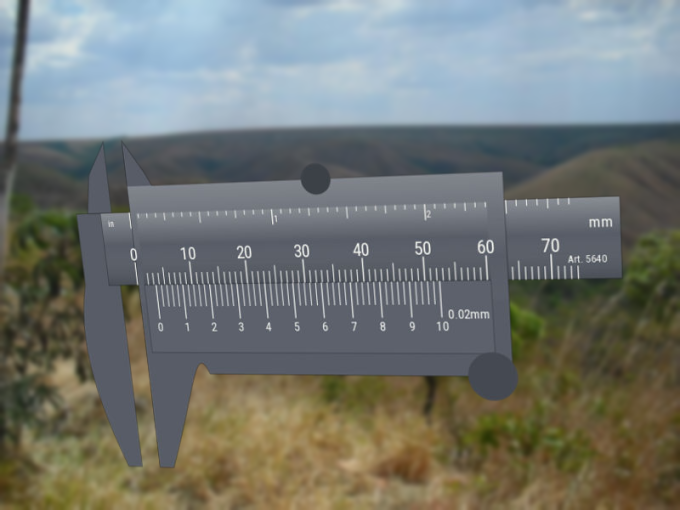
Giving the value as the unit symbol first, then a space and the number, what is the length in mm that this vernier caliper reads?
mm 3.4
